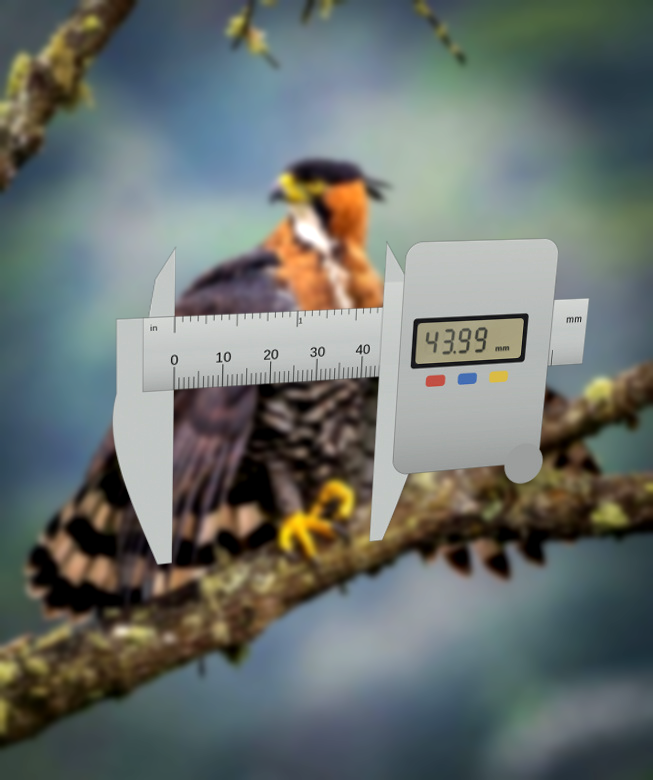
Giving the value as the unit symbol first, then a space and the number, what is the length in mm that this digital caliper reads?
mm 43.99
